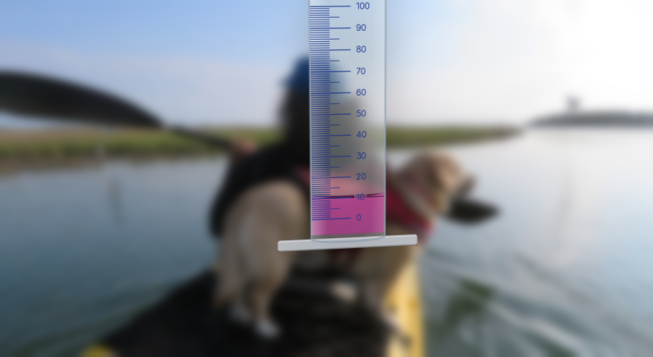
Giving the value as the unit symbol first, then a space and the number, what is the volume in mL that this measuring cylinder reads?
mL 10
